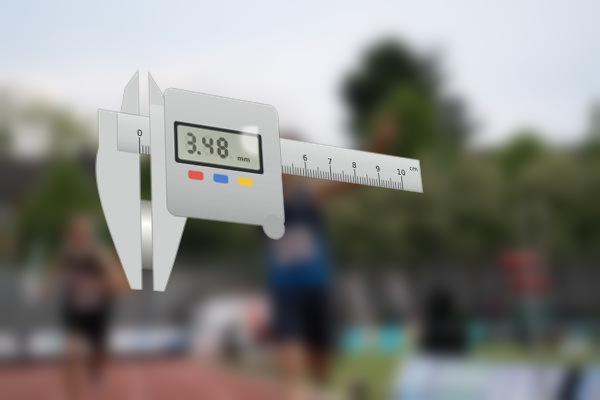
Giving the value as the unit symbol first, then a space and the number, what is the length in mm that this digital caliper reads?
mm 3.48
